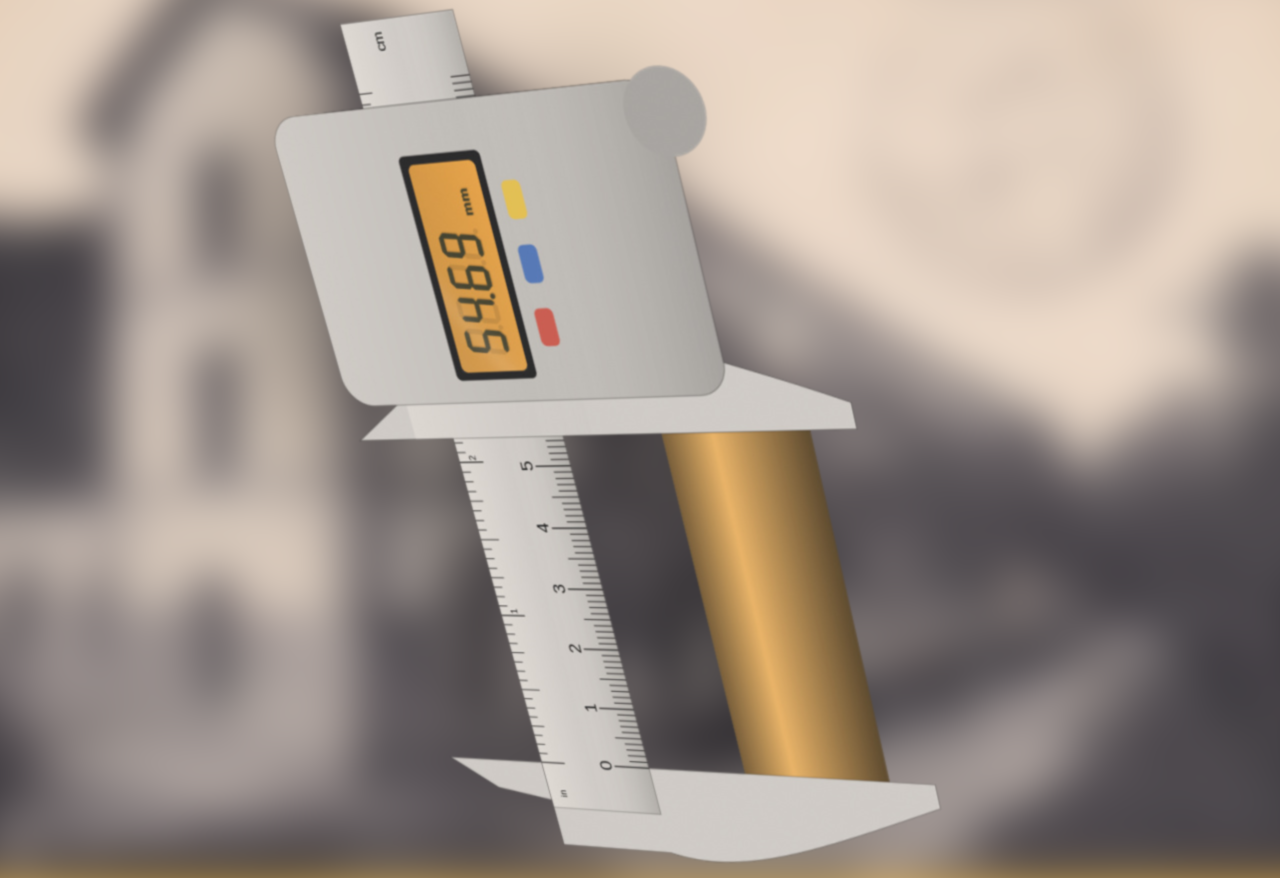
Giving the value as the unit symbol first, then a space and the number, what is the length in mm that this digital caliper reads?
mm 54.69
